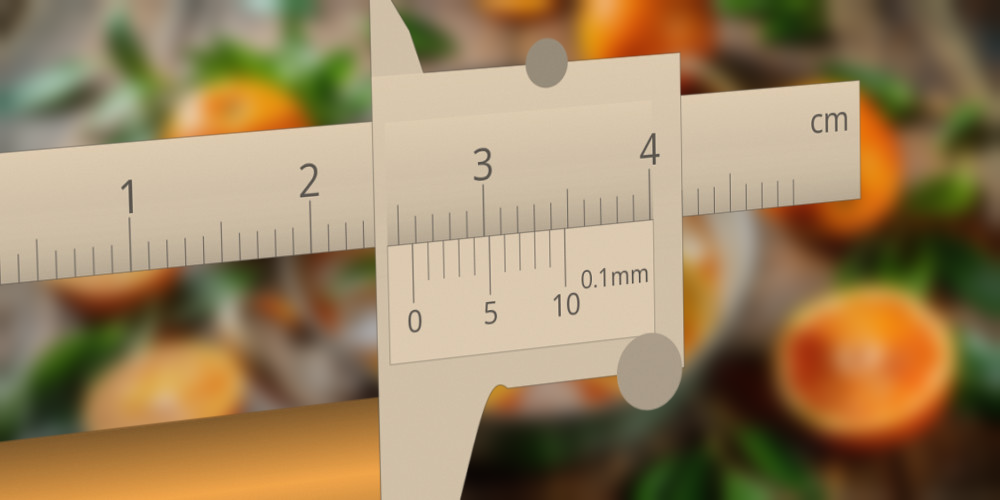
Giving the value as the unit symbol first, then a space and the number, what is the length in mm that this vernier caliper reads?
mm 25.8
